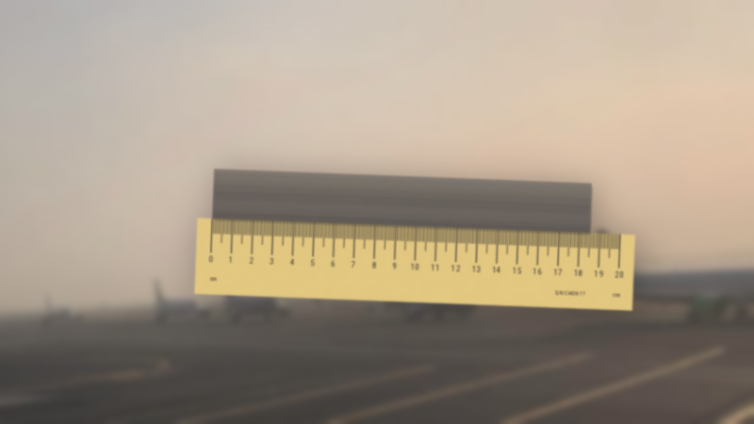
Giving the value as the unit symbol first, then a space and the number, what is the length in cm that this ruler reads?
cm 18.5
